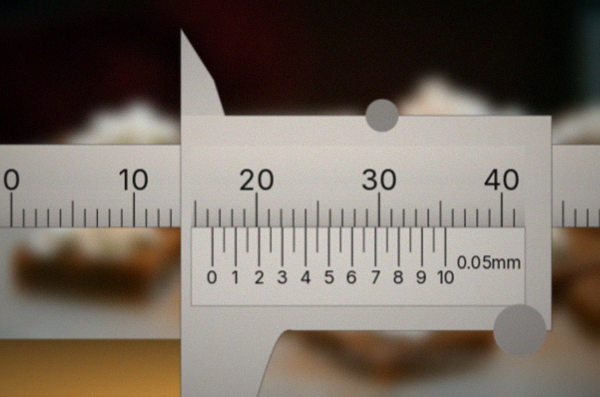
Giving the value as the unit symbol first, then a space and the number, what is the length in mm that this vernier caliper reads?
mm 16.4
